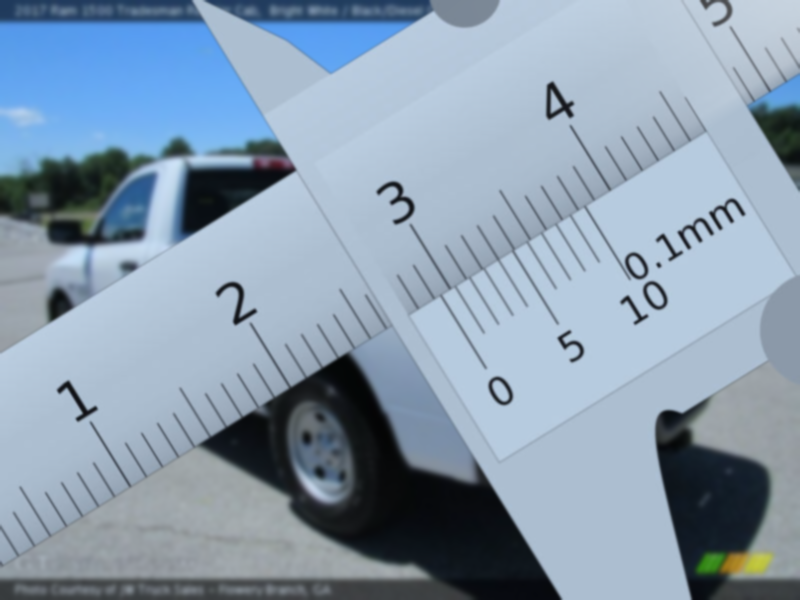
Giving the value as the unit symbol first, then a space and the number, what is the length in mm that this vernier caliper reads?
mm 29.4
